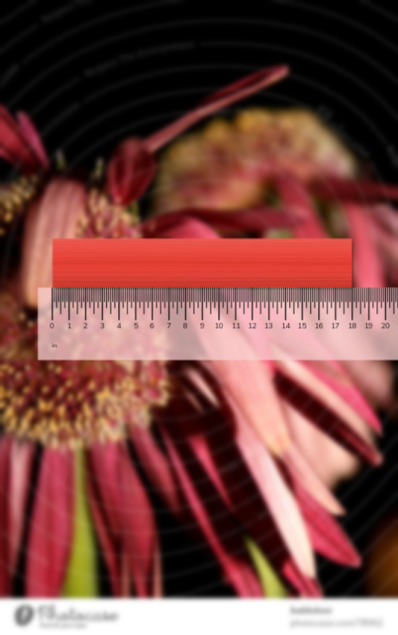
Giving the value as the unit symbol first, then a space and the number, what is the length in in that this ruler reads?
in 18
